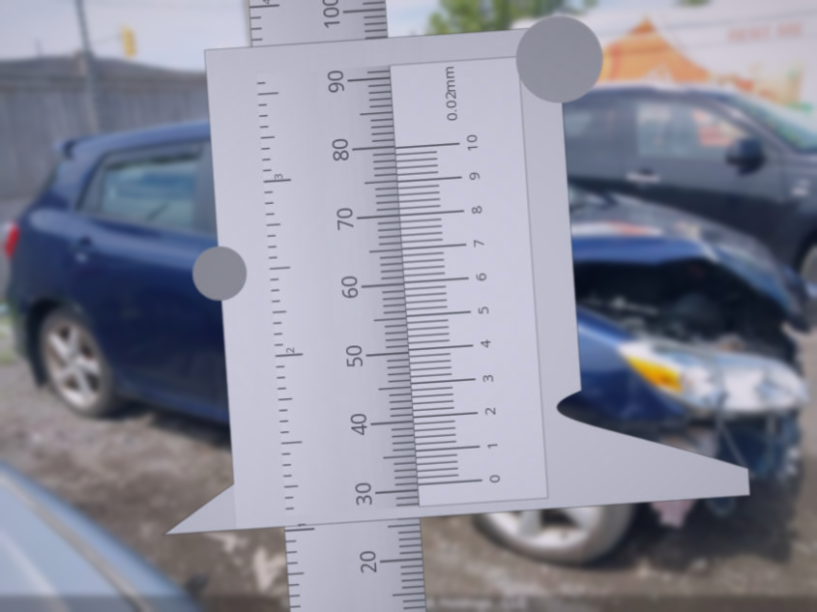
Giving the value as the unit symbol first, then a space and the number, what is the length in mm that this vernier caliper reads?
mm 30.8
